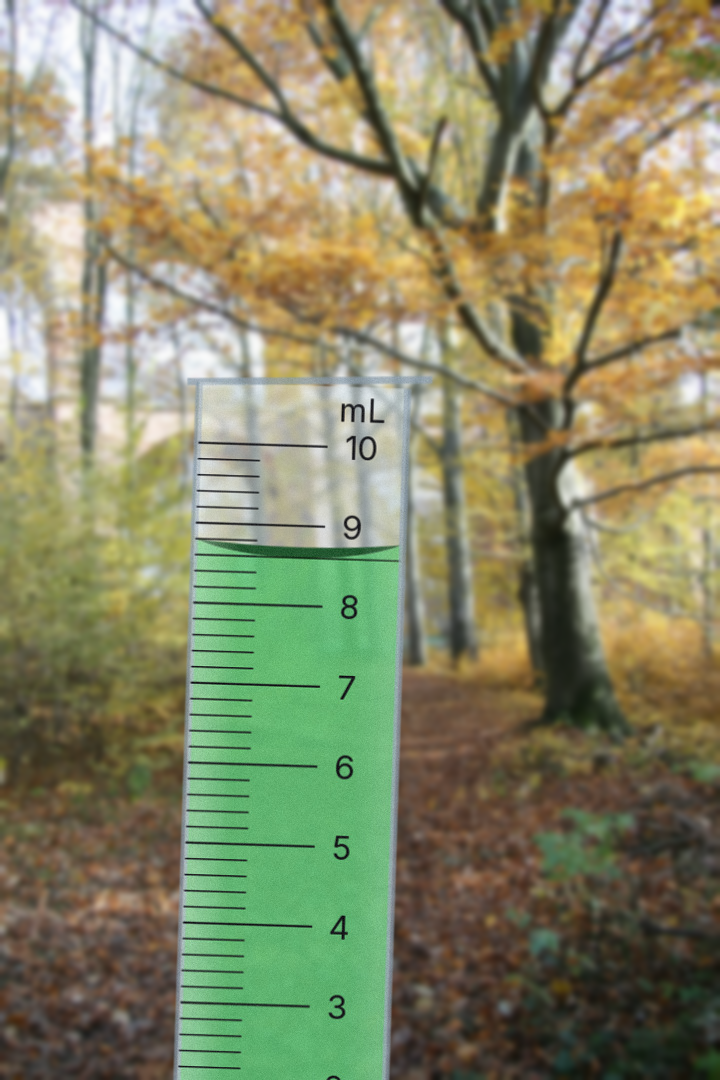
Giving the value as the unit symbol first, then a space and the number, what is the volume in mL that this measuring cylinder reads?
mL 8.6
